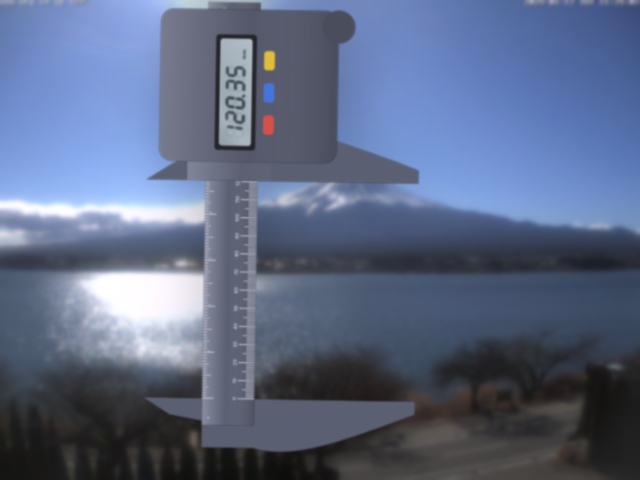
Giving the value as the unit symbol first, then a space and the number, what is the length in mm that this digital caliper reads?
mm 120.35
